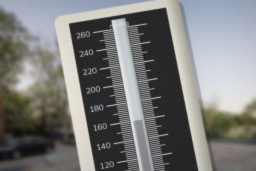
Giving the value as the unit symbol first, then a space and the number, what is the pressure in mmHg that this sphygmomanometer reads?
mmHg 160
